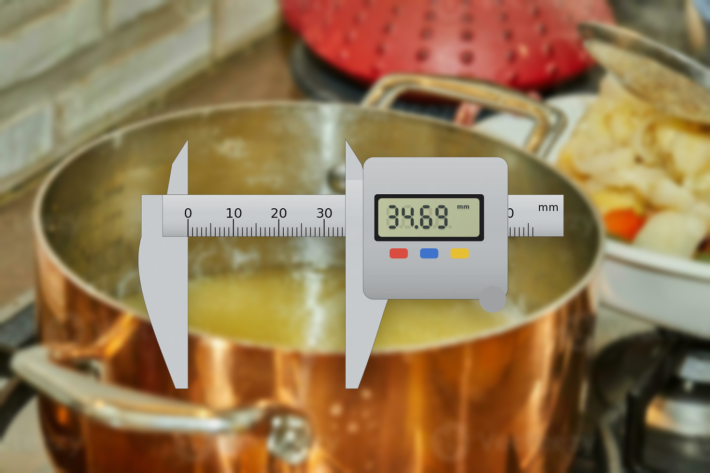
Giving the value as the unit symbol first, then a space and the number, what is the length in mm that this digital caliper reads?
mm 34.69
